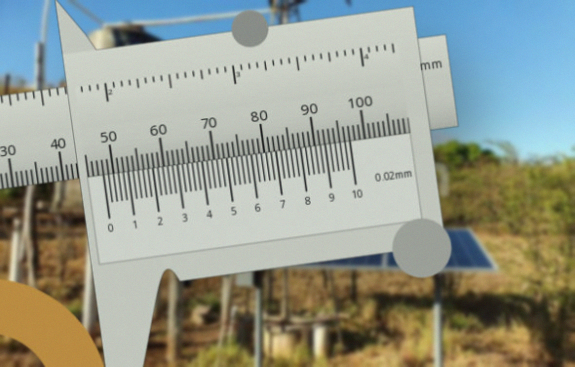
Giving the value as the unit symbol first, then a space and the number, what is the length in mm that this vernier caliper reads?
mm 48.0
